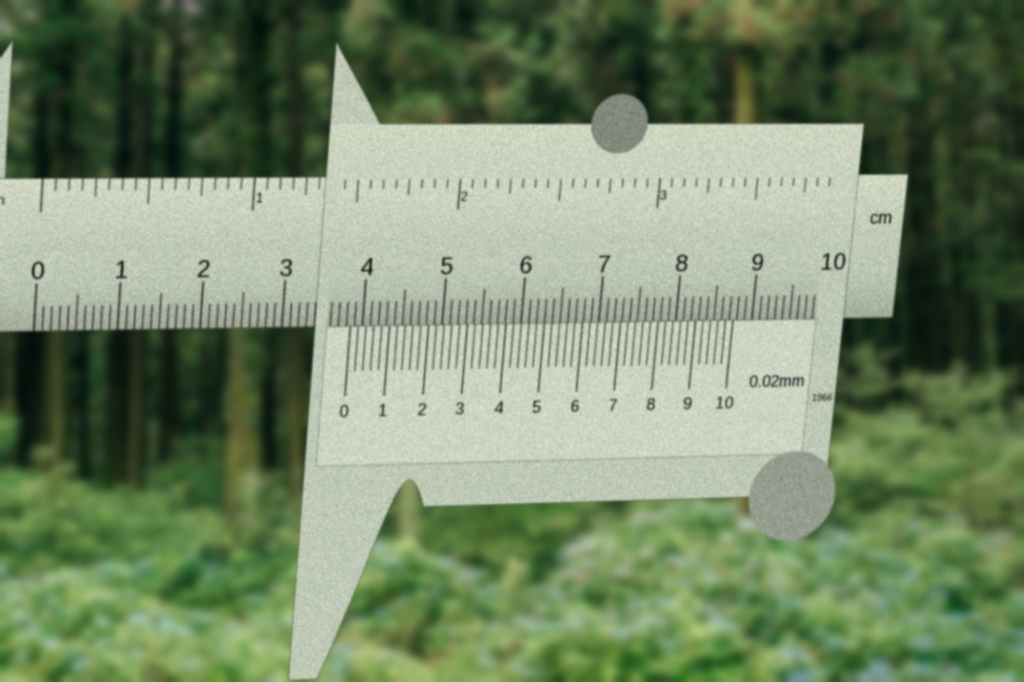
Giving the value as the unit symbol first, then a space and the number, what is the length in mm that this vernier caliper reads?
mm 38.5
